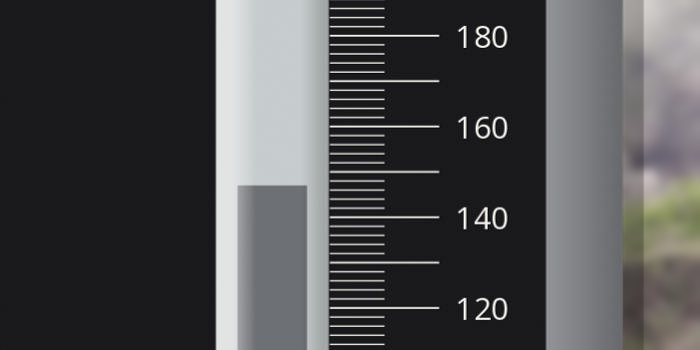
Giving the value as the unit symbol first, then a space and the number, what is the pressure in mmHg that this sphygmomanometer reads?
mmHg 147
